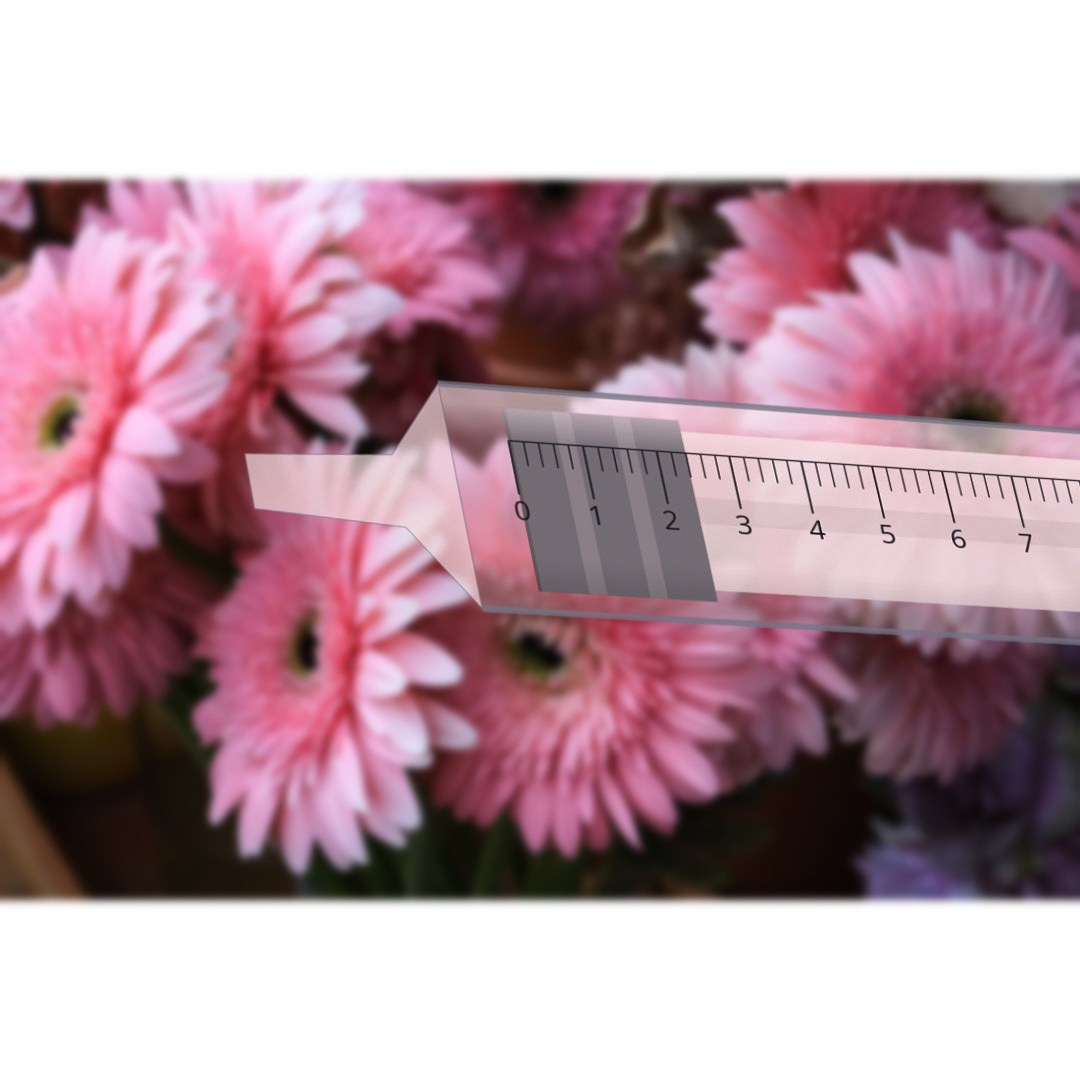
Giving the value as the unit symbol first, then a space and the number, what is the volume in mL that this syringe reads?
mL 0
